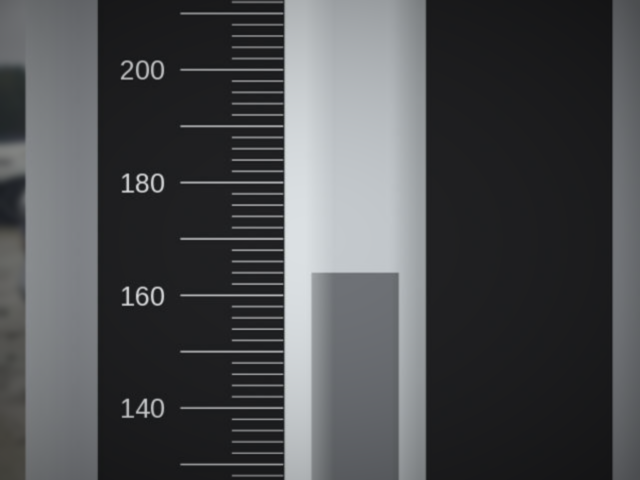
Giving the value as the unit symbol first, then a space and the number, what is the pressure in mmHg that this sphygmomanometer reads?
mmHg 164
